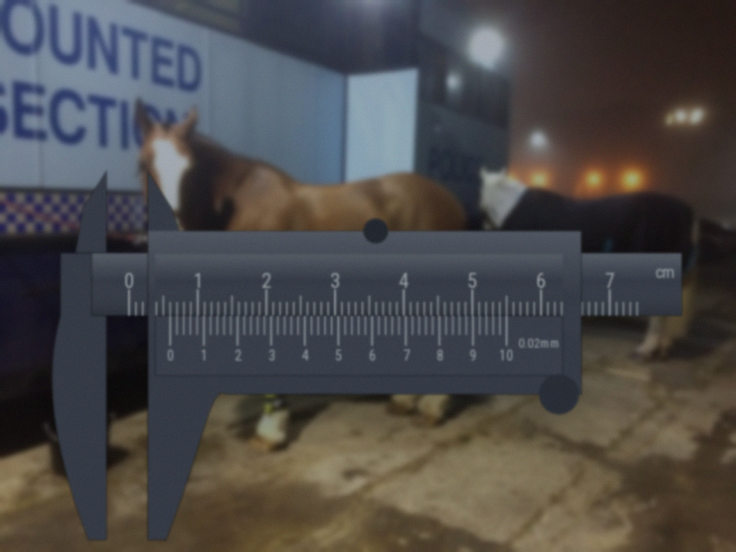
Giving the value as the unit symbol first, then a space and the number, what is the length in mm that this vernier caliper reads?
mm 6.0
